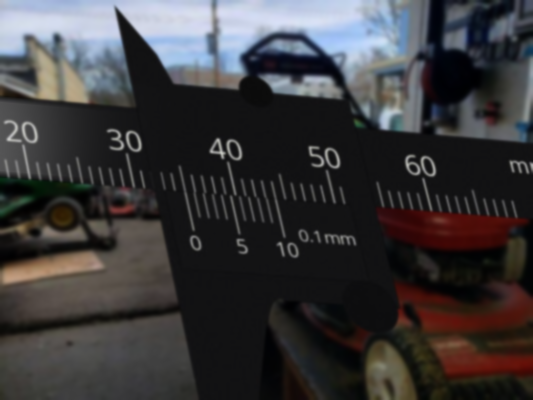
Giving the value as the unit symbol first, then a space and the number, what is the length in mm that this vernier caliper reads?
mm 35.0
